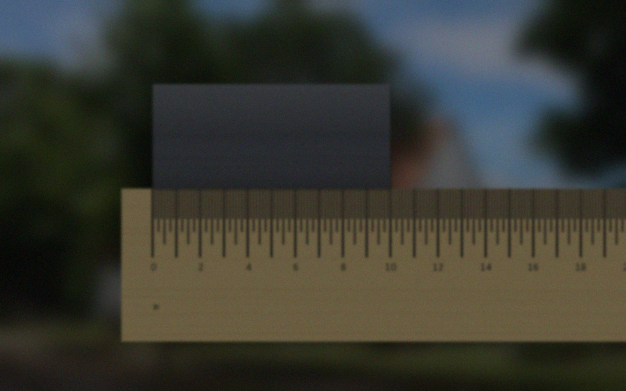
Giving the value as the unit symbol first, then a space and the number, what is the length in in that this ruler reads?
in 10
